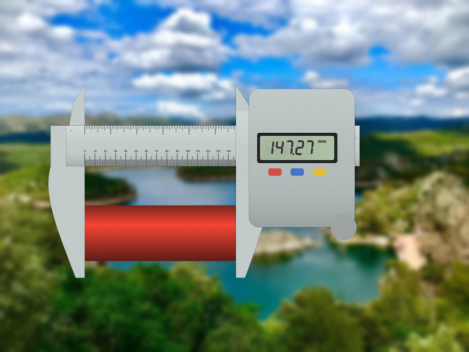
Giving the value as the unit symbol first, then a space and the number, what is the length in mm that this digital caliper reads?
mm 147.27
